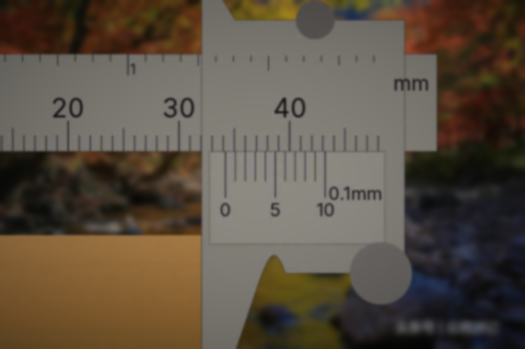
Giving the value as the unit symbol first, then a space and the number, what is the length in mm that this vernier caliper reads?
mm 34.2
